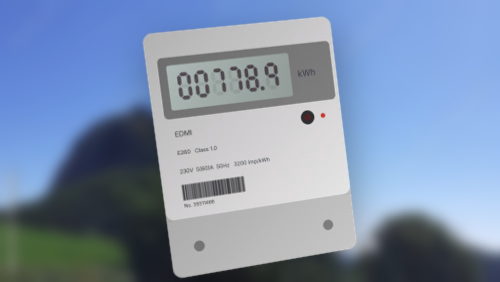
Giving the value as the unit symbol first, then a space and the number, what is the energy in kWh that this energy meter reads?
kWh 778.9
